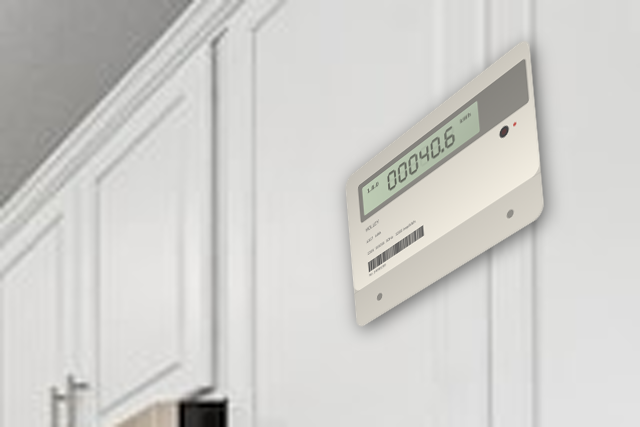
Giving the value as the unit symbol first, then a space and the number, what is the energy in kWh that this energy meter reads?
kWh 40.6
